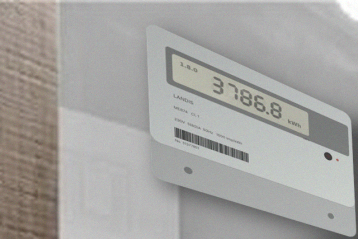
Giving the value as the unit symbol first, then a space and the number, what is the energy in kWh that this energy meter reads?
kWh 3786.8
